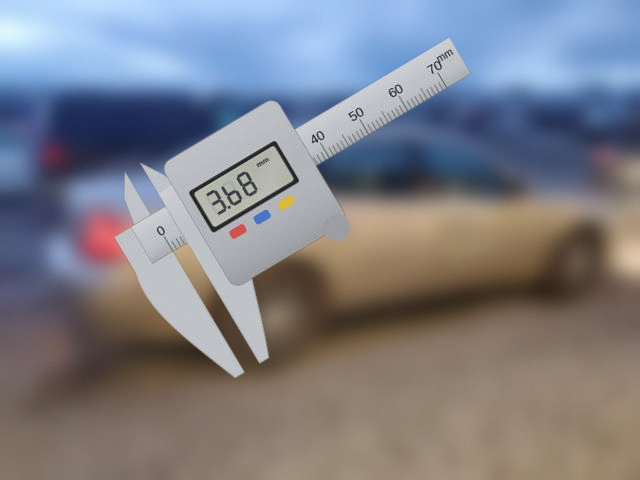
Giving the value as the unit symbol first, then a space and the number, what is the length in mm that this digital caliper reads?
mm 3.68
